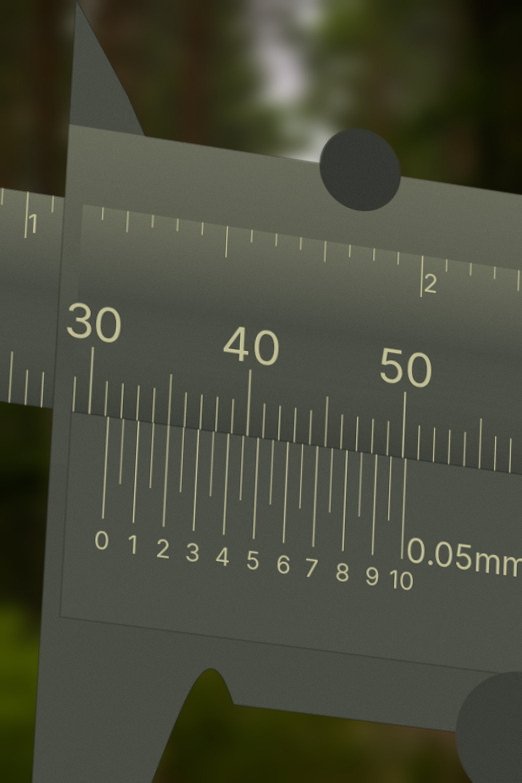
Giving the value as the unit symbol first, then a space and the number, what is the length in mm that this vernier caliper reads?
mm 31.2
